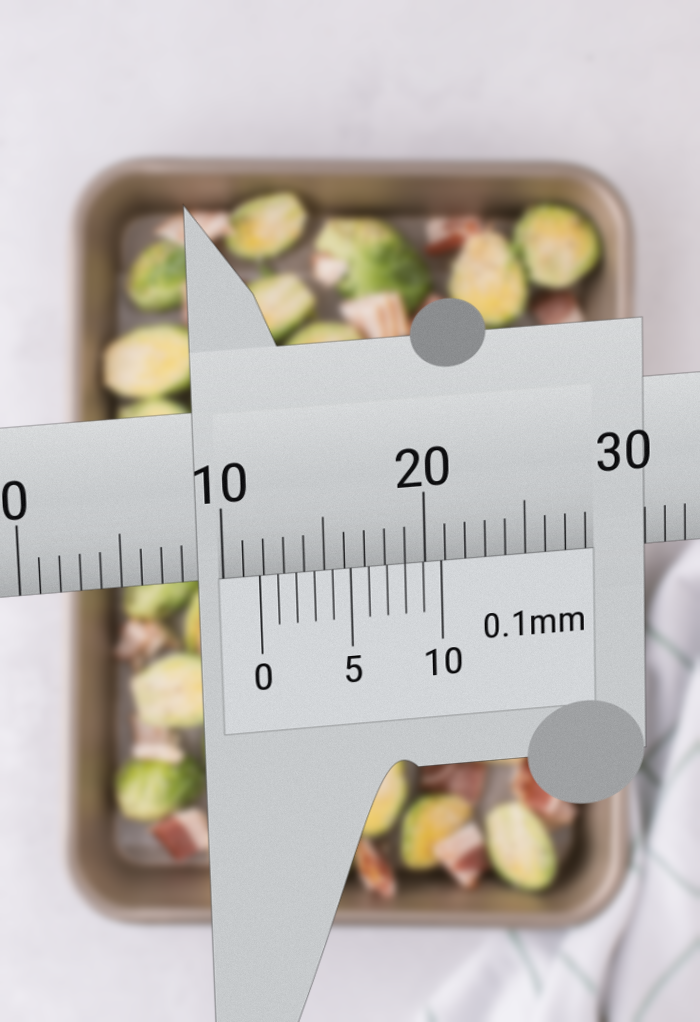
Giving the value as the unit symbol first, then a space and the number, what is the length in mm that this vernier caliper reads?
mm 11.8
